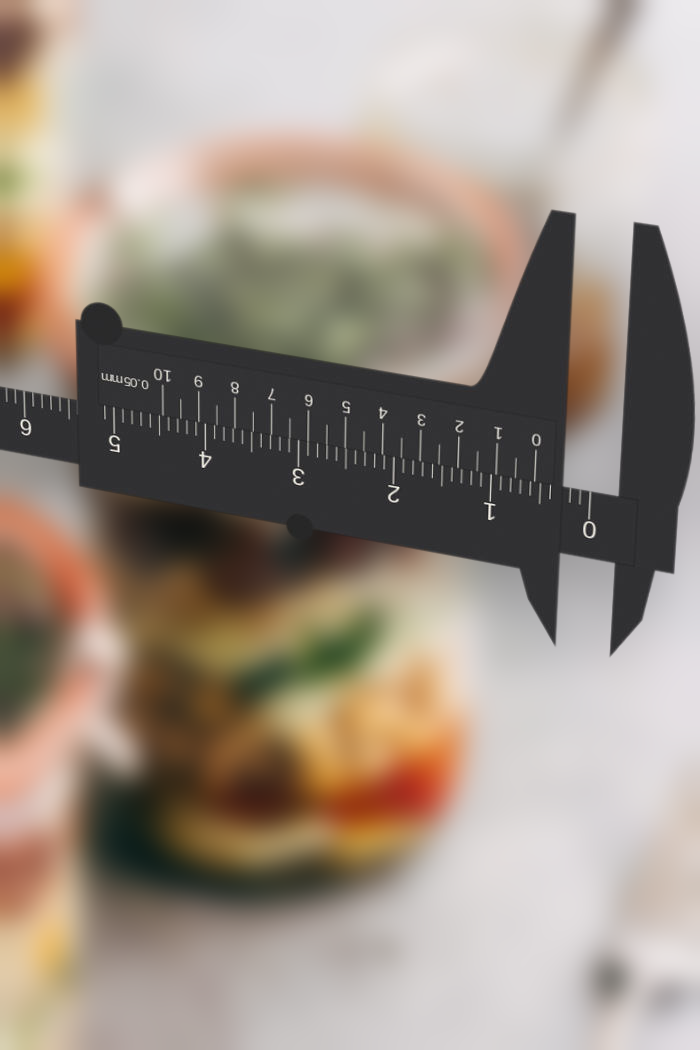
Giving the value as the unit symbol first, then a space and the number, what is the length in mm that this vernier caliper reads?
mm 5.6
